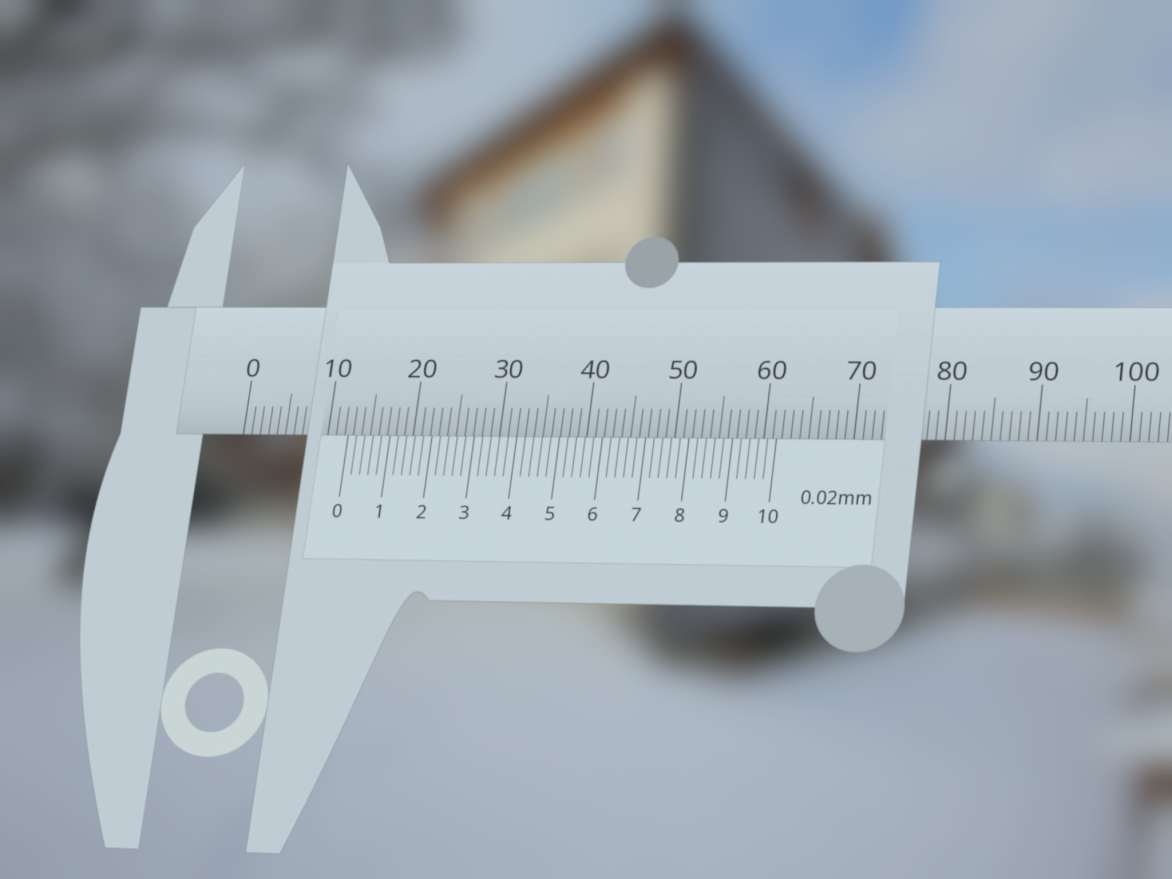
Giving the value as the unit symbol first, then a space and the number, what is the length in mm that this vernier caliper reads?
mm 12.4
